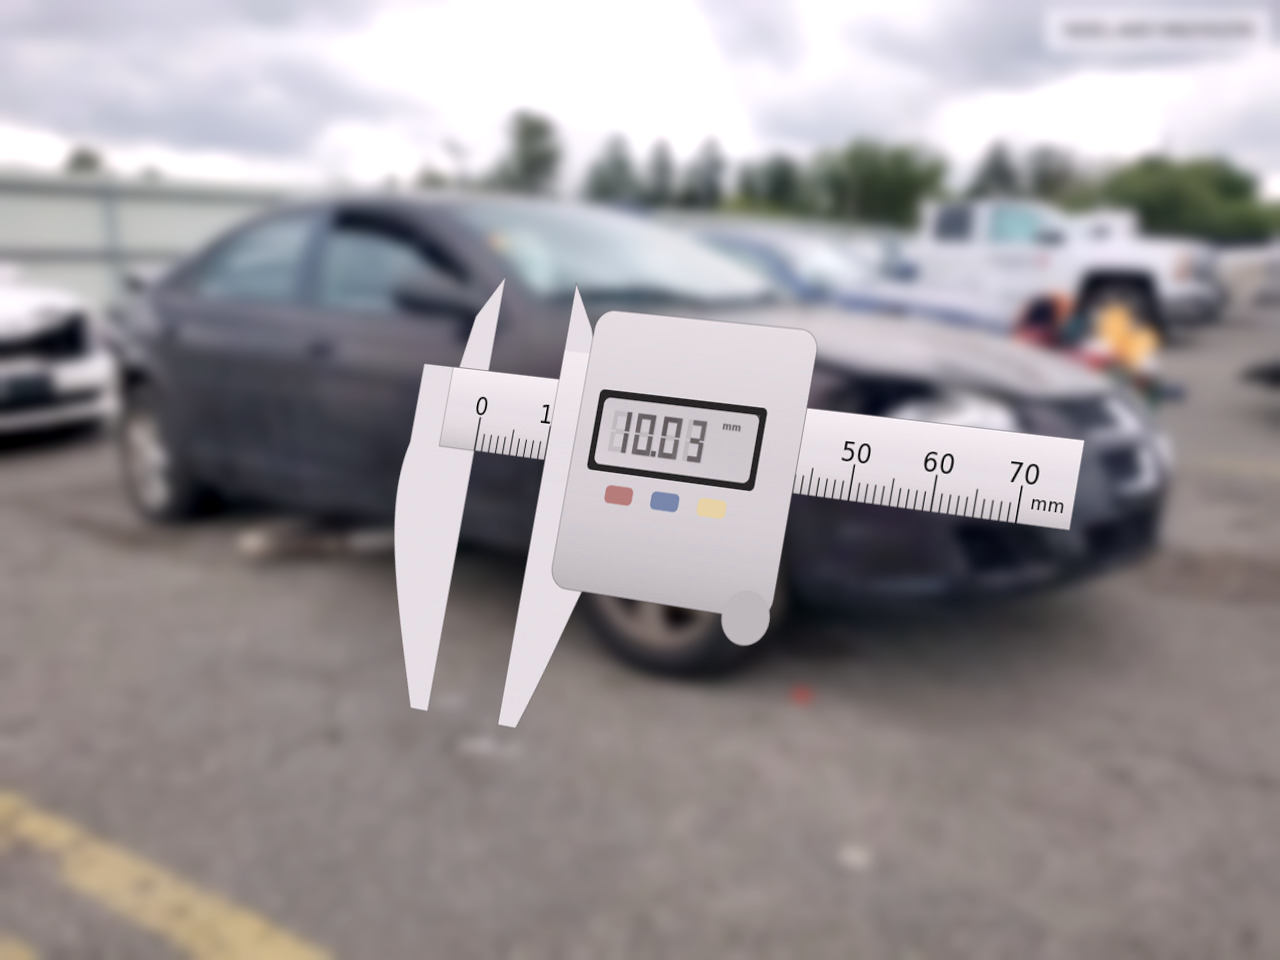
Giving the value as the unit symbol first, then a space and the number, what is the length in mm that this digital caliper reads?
mm 10.03
